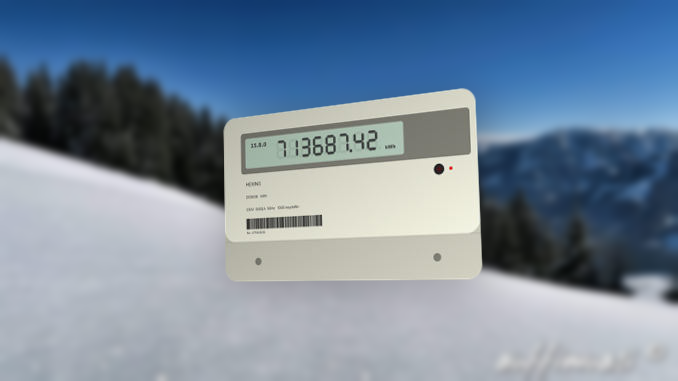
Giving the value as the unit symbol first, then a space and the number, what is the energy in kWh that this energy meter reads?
kWh 713687.42
